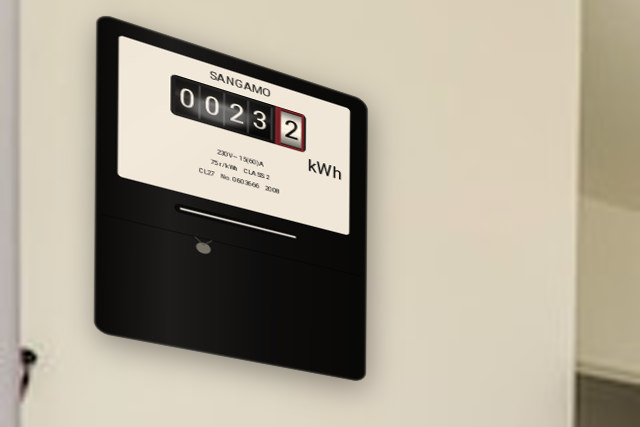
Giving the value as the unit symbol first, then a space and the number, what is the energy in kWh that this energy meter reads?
kWh 23.2
